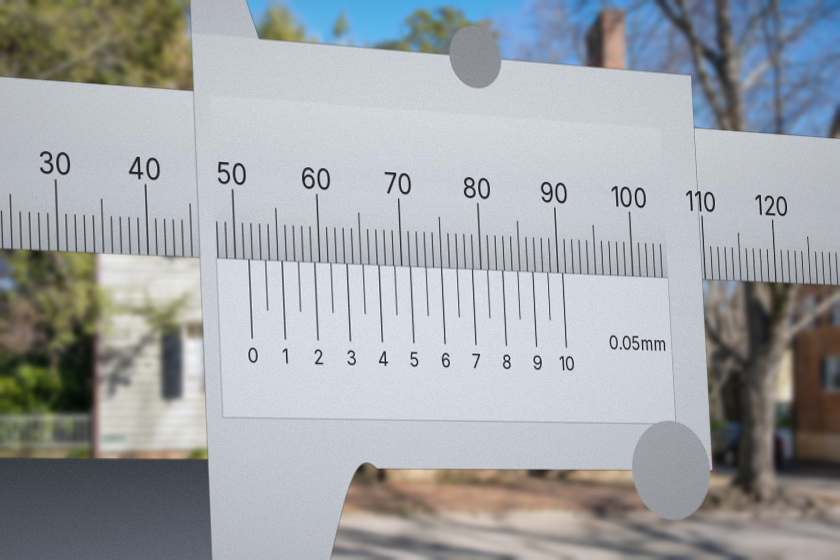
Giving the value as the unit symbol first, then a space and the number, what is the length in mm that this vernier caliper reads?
mm 51.6
